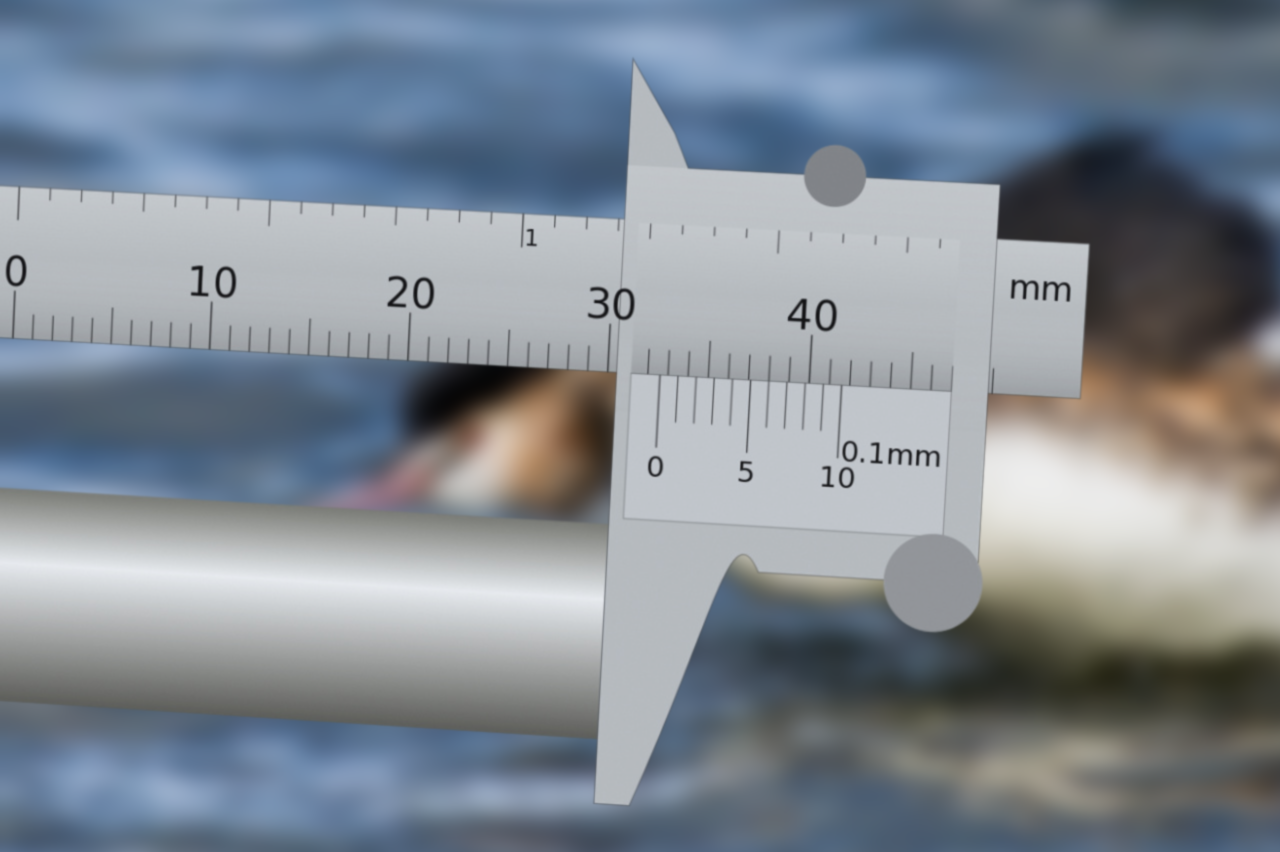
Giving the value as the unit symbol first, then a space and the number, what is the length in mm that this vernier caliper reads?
mm 32.6
